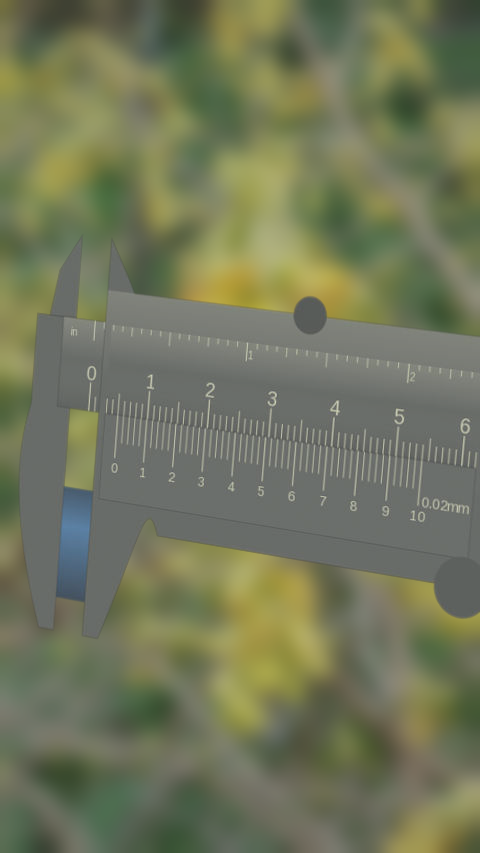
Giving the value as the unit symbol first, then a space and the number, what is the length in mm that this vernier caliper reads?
mm 5.0
